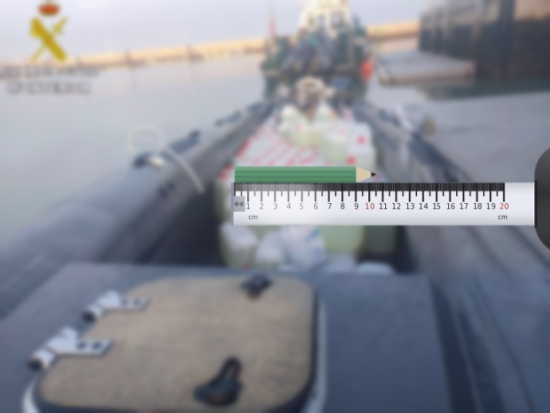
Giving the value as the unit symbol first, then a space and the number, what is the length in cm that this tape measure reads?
cm 10.5
